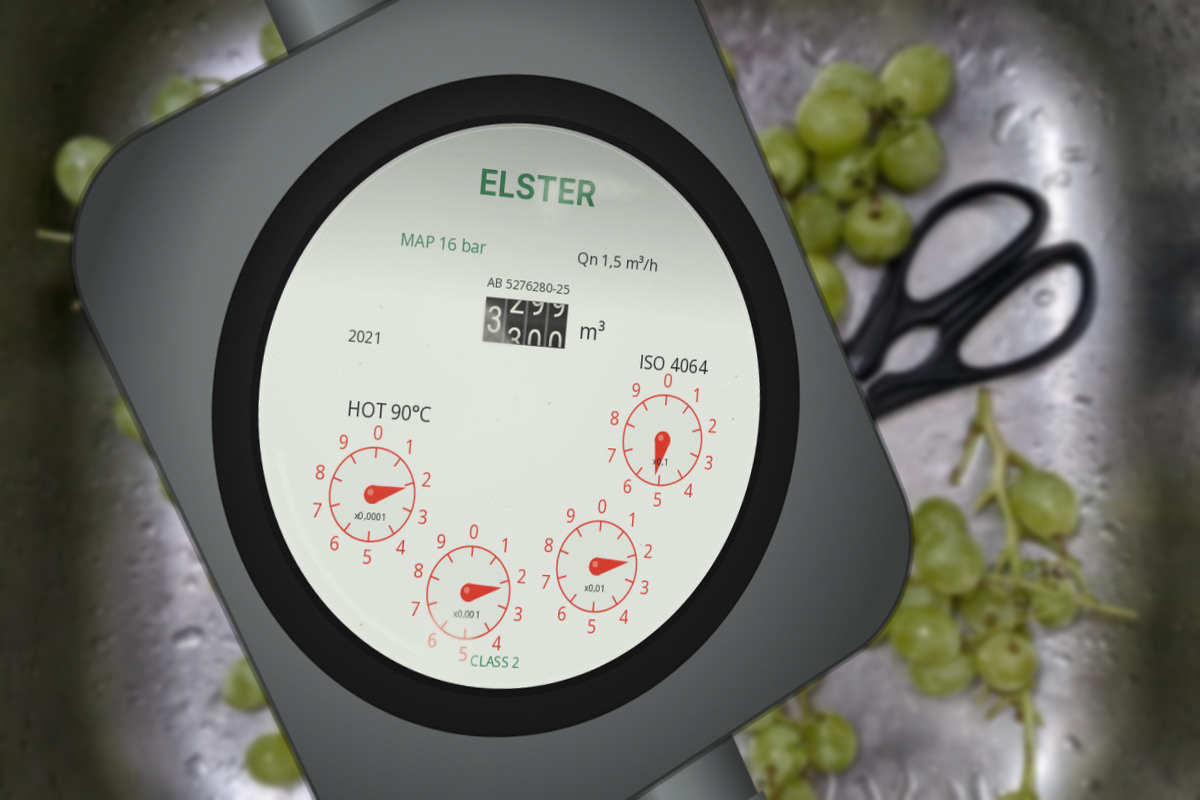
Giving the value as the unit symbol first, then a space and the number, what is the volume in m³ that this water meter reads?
m³ 3299.5222
